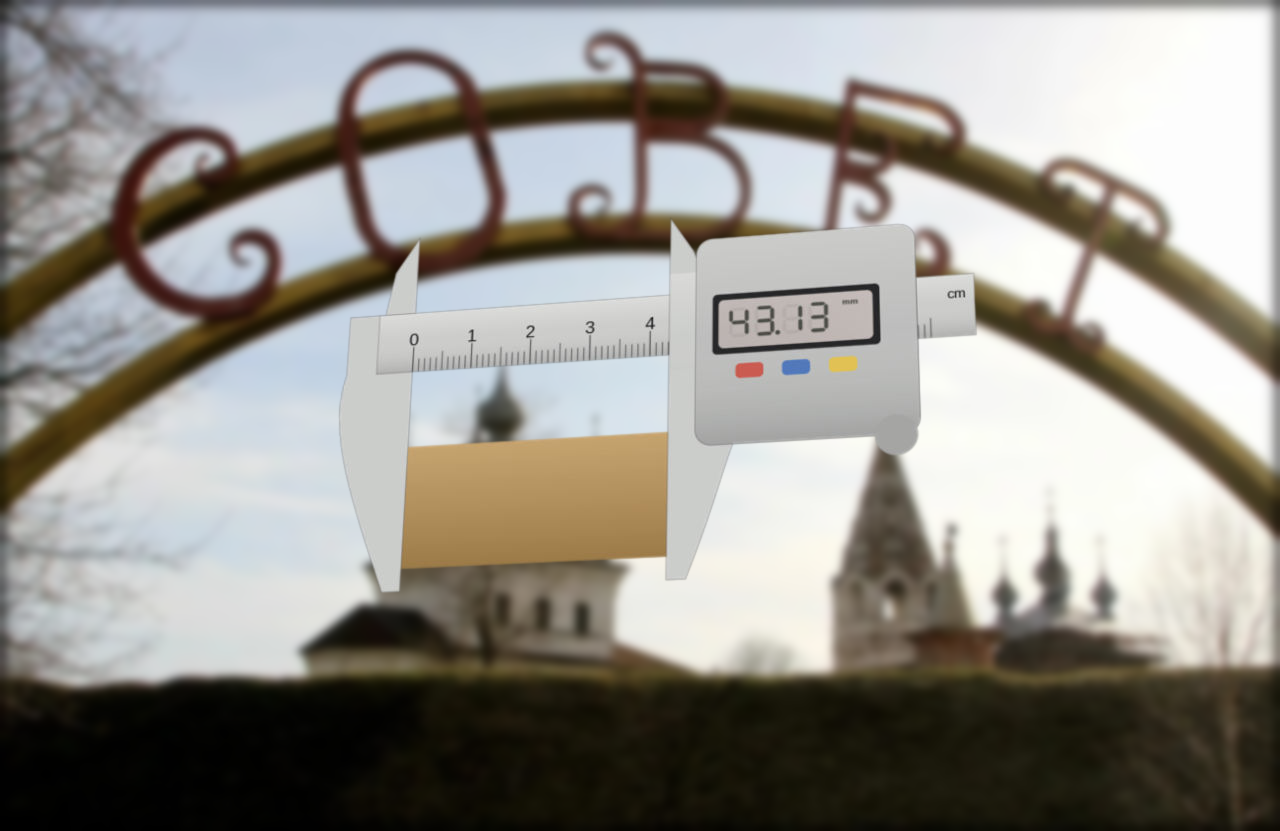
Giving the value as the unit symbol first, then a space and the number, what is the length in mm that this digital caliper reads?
mm 43.13
